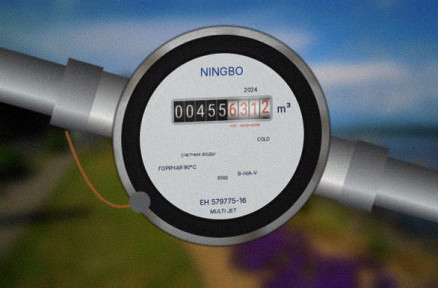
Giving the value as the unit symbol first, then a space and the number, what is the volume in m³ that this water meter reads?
m³ 455.6312
